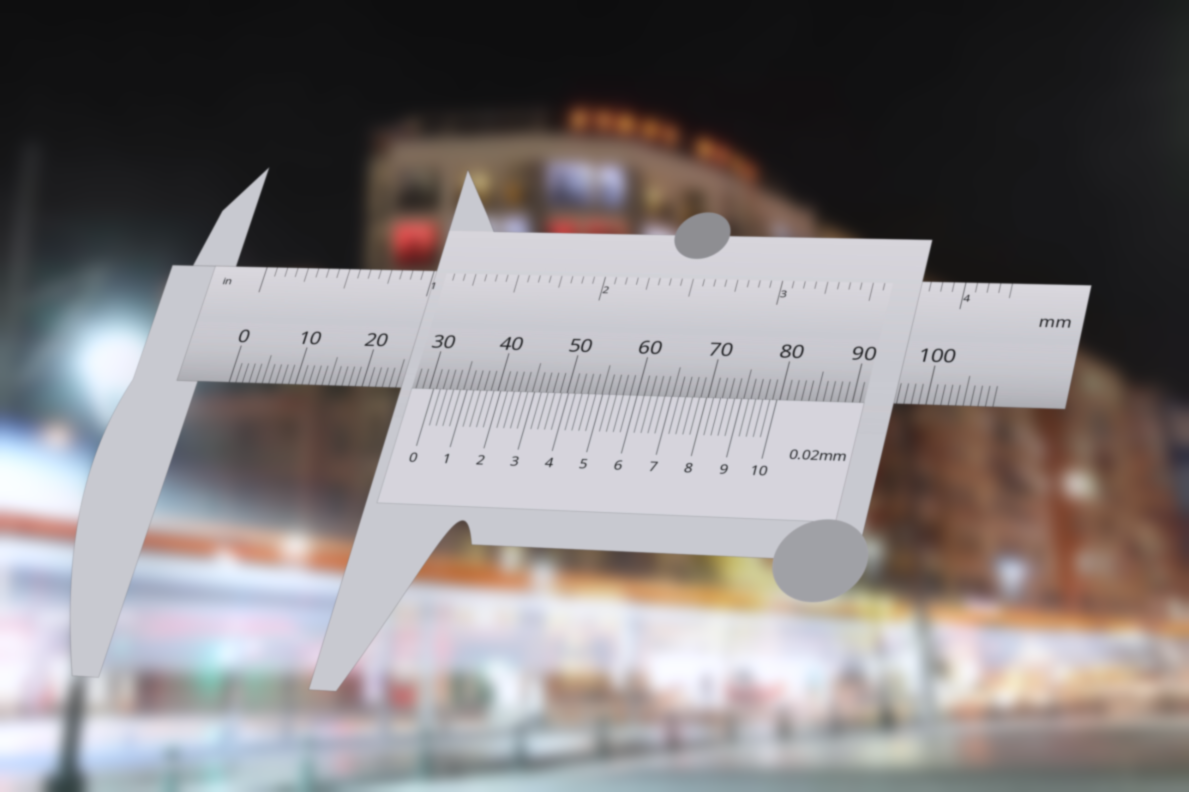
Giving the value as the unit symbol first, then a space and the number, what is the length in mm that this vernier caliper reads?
mm 30.6
